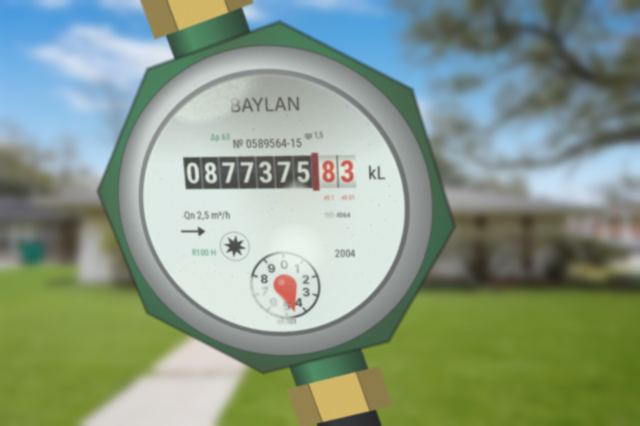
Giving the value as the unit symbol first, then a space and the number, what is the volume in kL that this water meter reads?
kL 877375.834
